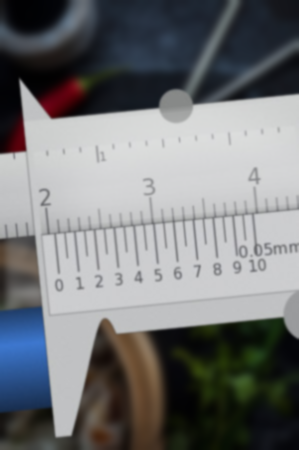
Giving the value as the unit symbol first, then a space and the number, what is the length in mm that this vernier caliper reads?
mm 20.6
